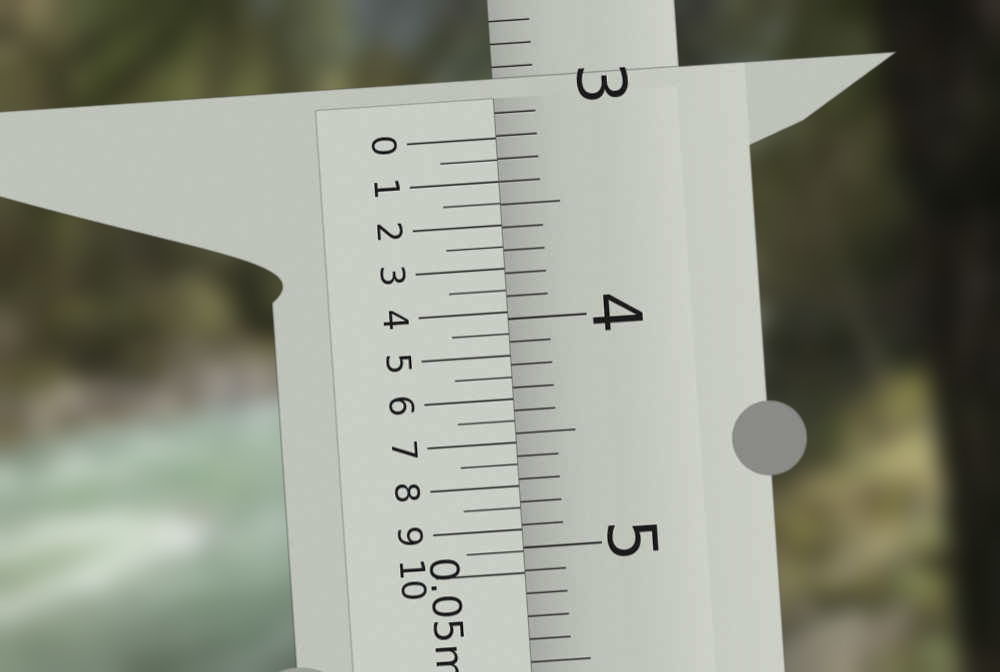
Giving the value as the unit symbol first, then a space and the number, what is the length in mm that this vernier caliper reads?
mm 32.1
